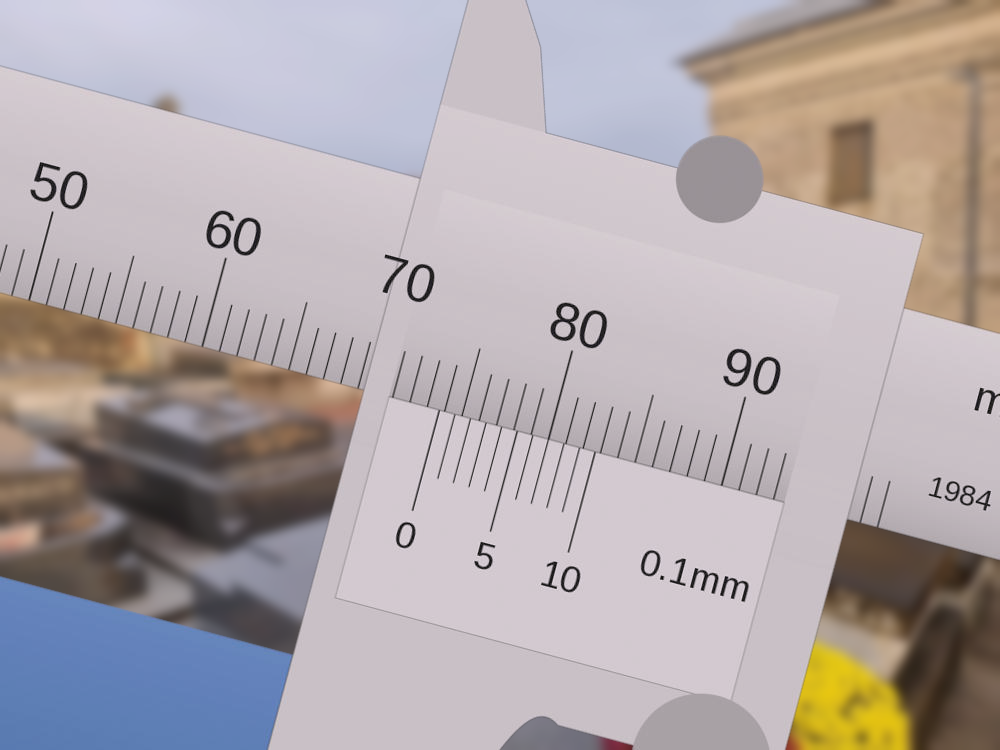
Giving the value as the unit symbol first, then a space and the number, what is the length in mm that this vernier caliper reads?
mm 73.7
